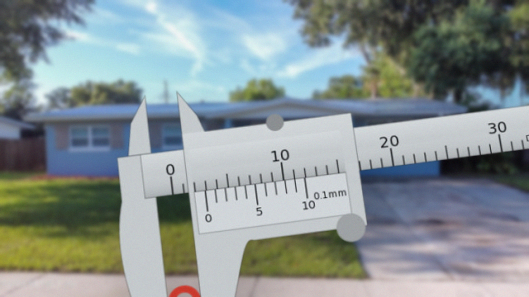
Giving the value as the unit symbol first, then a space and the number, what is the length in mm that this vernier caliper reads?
mm 2.9
